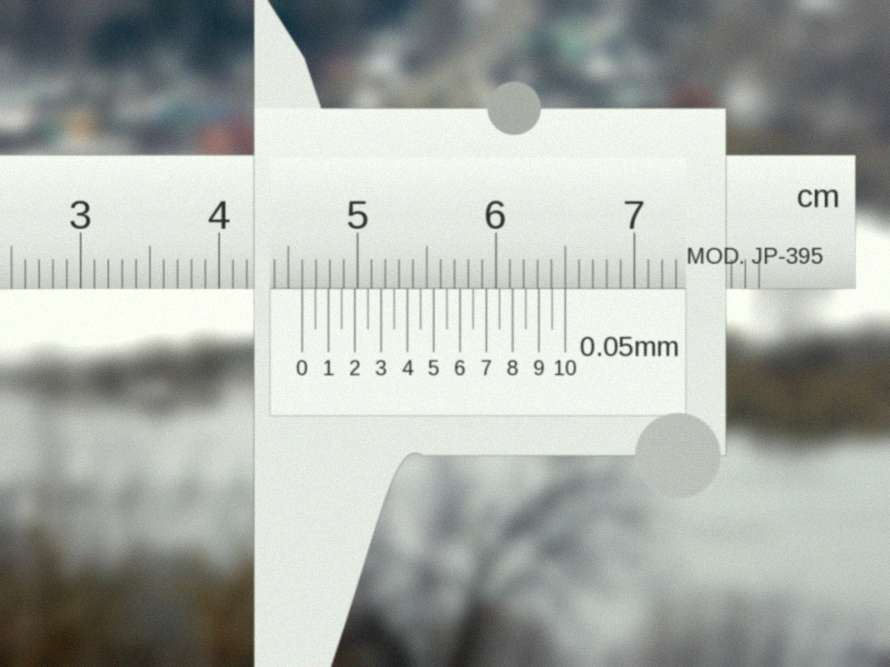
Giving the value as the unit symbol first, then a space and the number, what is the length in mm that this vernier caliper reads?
mm 46.0
